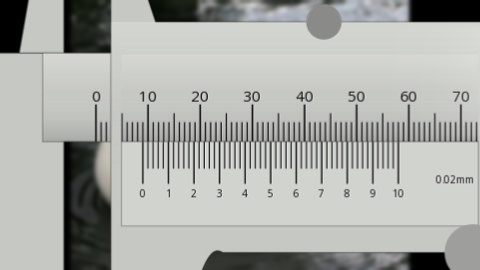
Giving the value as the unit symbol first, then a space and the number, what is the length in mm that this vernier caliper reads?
mm 9.0
